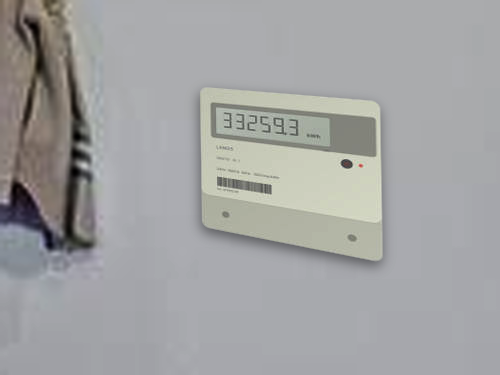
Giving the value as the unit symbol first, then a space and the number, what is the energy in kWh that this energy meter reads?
kWh 33259.3
